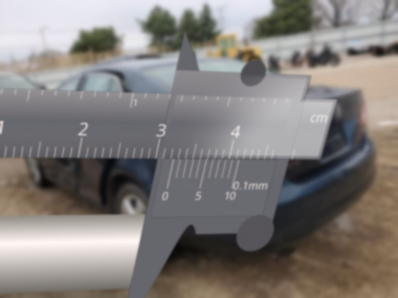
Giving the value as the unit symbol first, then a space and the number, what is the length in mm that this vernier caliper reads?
mm 32.4
